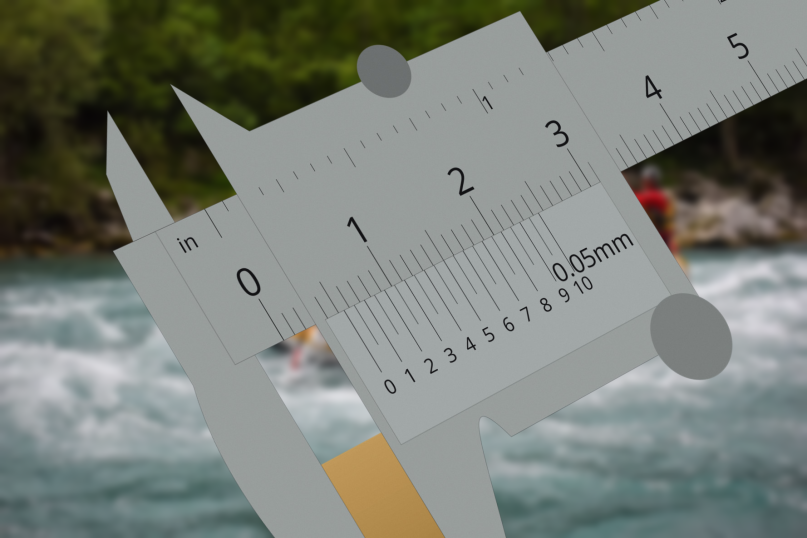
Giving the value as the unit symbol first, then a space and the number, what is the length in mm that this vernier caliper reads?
mm 5.5
